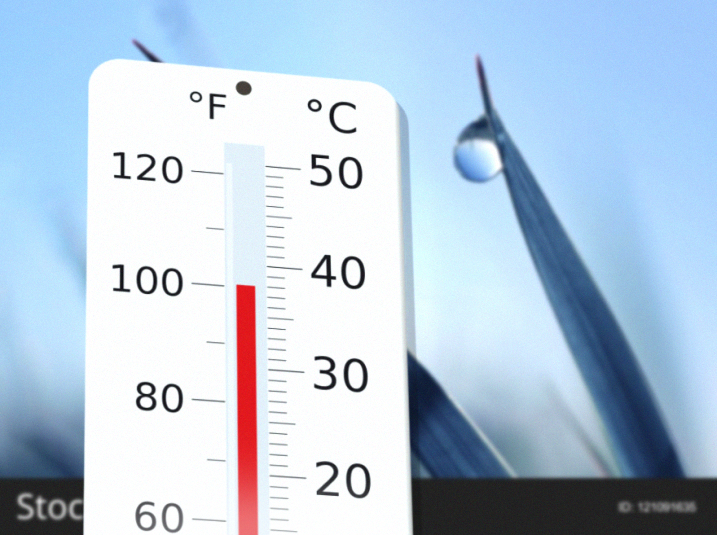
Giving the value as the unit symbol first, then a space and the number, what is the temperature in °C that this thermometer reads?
°C 38
